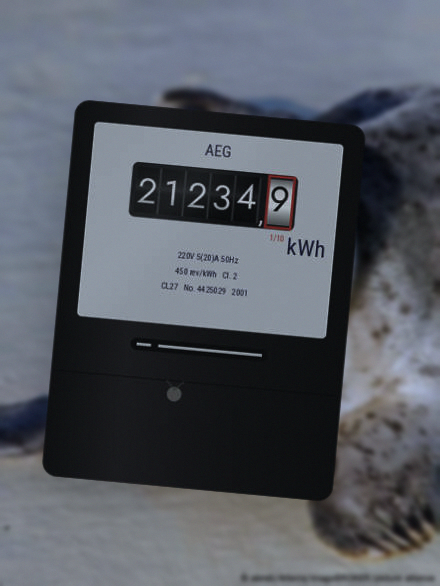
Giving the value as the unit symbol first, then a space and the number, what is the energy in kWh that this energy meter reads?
kWh 21234.9
